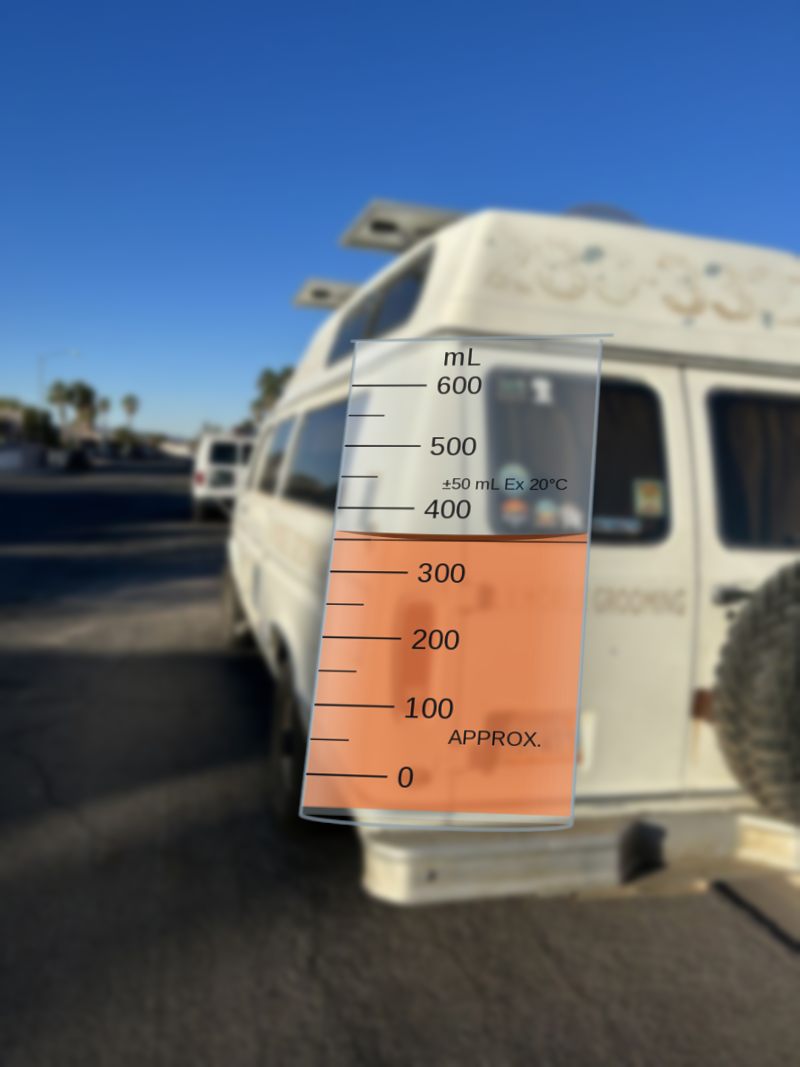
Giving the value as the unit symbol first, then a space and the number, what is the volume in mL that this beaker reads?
mL 350
